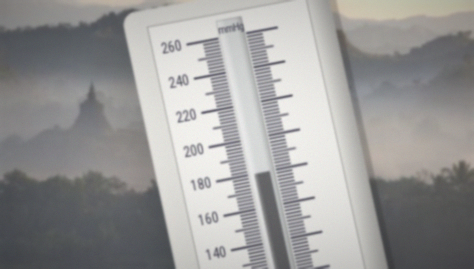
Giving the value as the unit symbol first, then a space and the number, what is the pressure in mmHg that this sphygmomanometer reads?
mmHg 180
